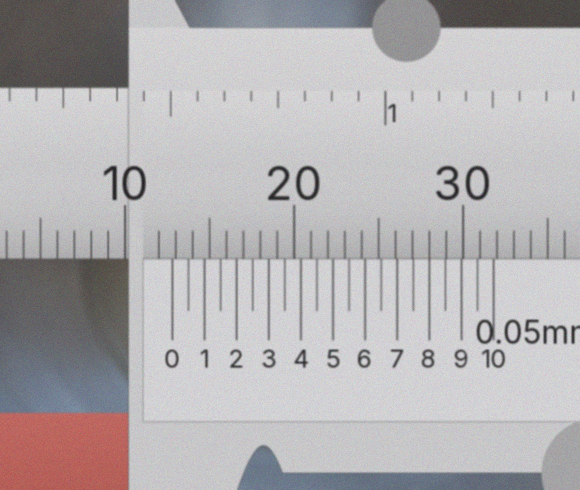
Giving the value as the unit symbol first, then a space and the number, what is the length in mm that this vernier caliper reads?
mm 12.8
